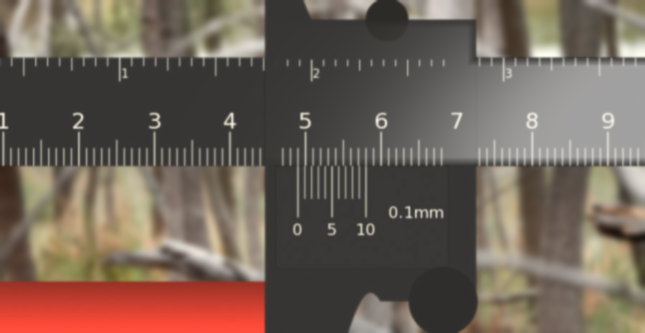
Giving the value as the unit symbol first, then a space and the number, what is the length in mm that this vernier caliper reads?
mm 49.0
